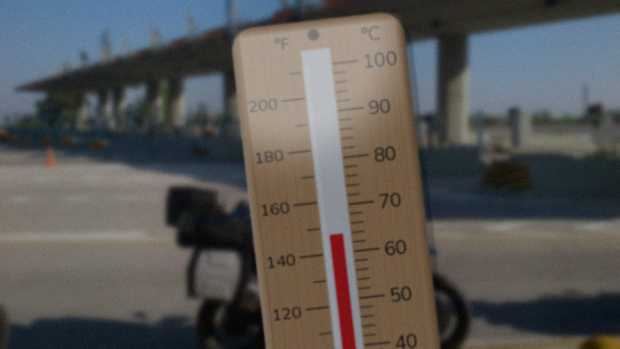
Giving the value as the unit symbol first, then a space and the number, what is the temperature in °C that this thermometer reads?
°C 64
